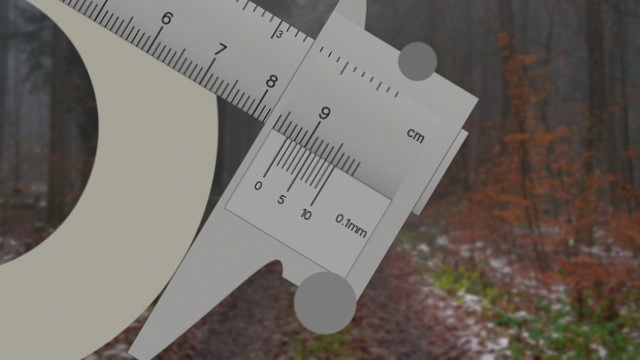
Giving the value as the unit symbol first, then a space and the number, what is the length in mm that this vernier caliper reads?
mm 86.8
